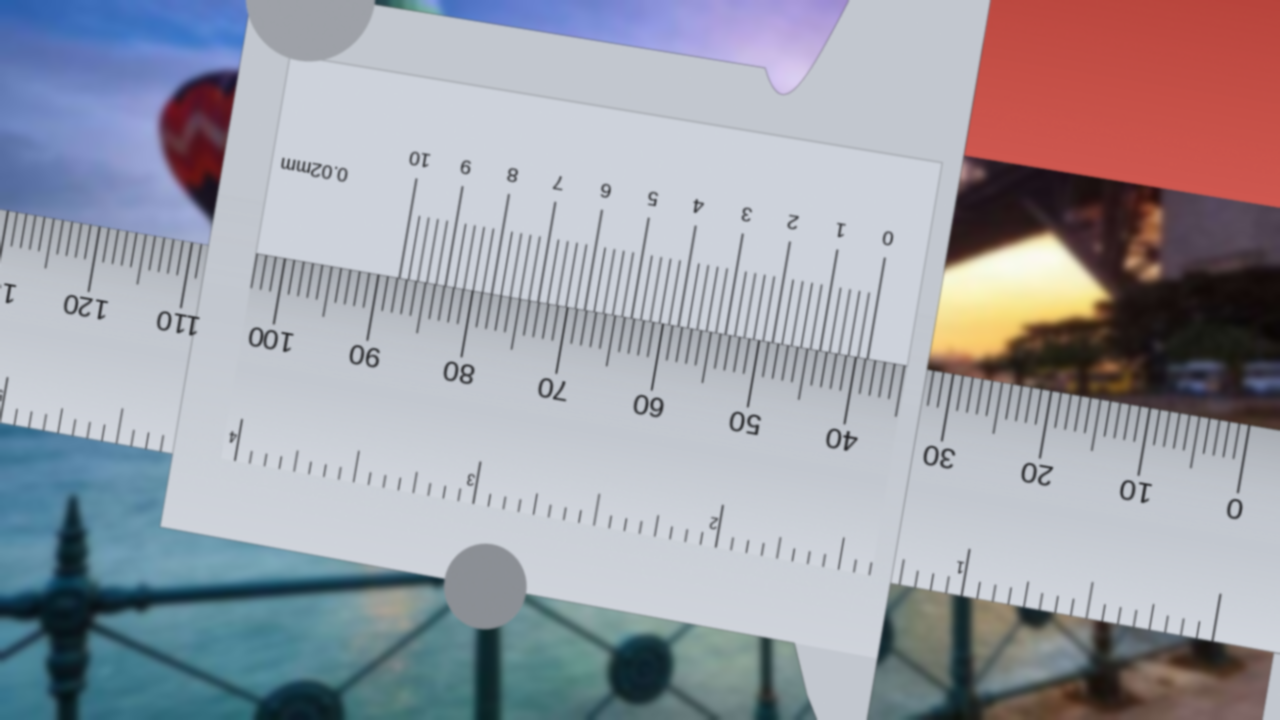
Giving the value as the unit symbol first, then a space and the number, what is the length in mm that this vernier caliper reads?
mm 38.8
